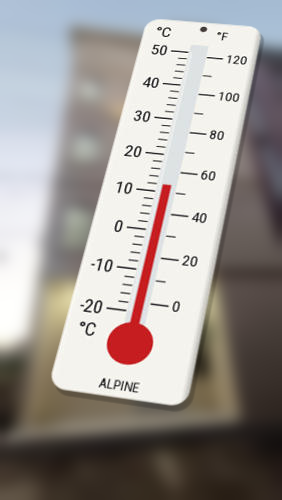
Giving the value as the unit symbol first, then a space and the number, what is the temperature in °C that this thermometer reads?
°C 12
